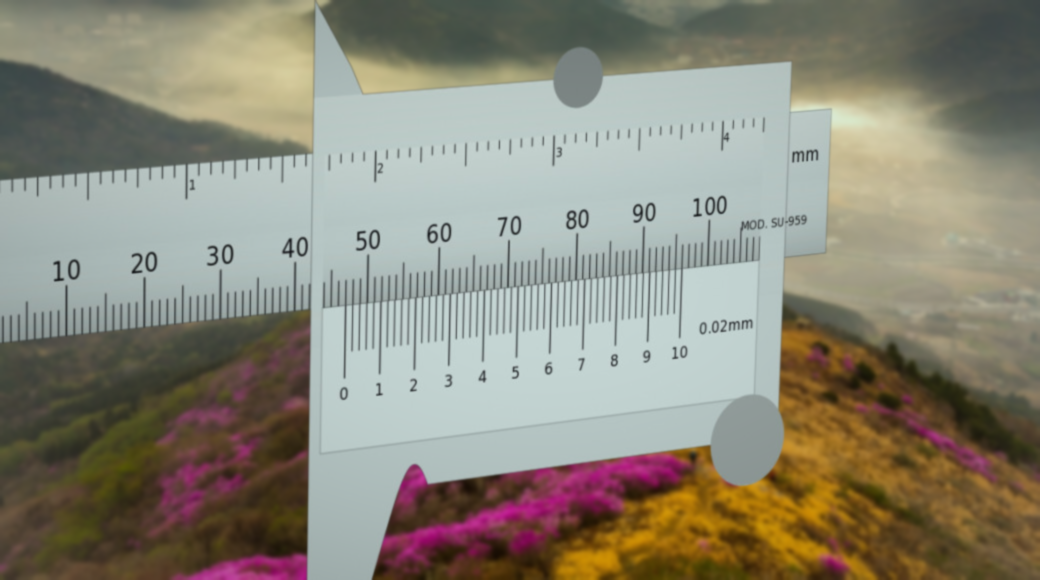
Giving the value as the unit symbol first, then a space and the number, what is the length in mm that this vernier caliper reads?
mm 47.0
